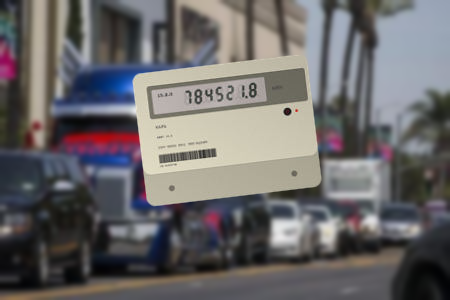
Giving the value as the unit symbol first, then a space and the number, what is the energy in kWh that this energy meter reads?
kWh 784521.8
